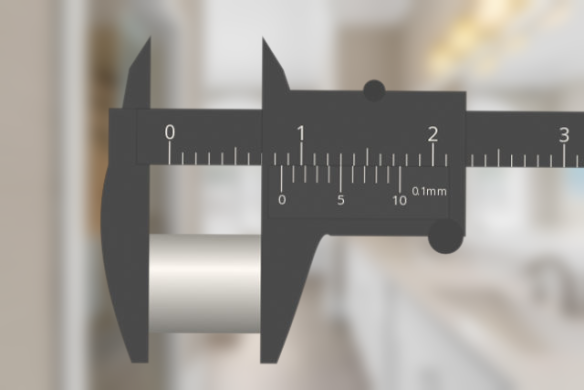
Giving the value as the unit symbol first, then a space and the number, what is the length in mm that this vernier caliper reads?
mm 8.5
